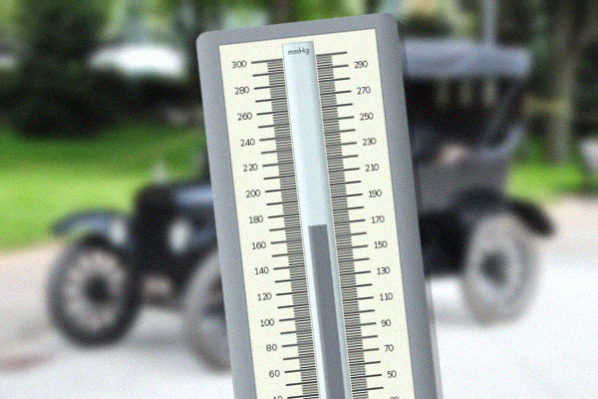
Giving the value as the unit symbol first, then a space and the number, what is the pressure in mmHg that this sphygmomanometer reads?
mmHg 170
